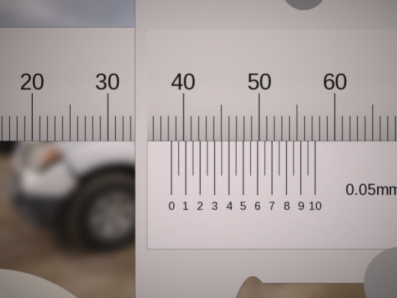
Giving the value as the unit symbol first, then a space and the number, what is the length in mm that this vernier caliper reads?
mm 38.4
